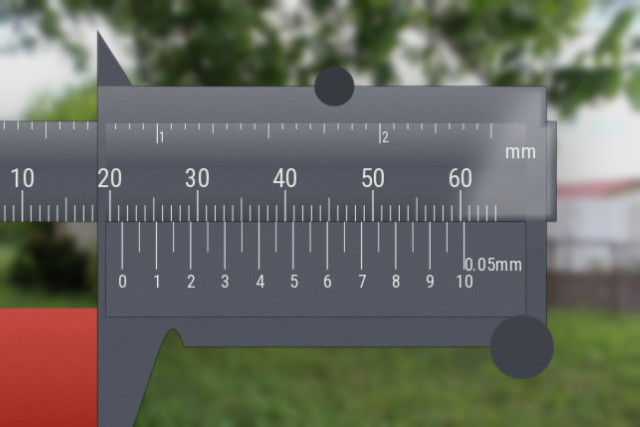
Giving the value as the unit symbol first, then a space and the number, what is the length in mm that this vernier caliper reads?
mm 21.4
